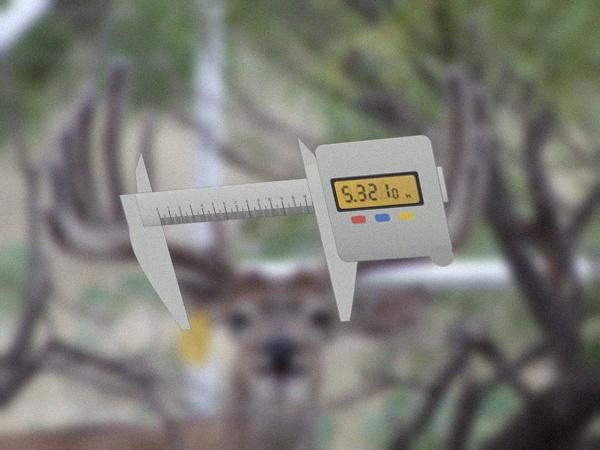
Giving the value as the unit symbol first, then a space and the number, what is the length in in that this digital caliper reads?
in 5.3210
